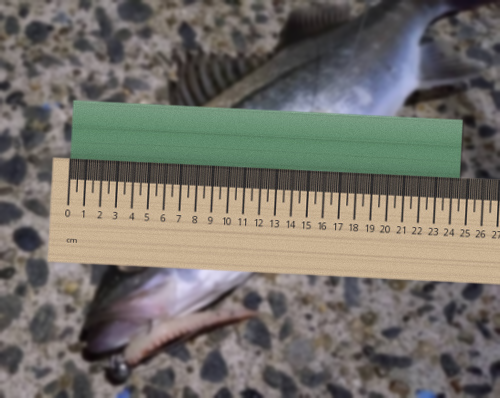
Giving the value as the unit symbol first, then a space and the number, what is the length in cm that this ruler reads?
cm 24.5
